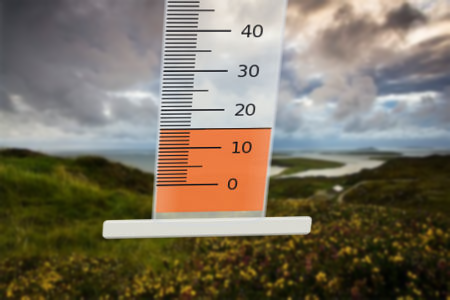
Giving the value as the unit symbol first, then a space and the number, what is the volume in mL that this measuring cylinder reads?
mL 15
